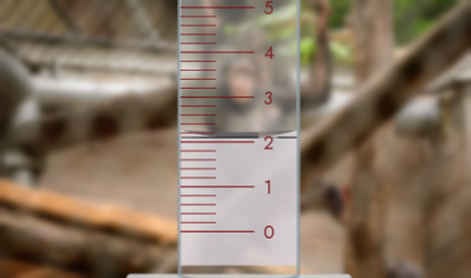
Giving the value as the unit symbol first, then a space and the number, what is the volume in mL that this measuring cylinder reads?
mL 2.1
